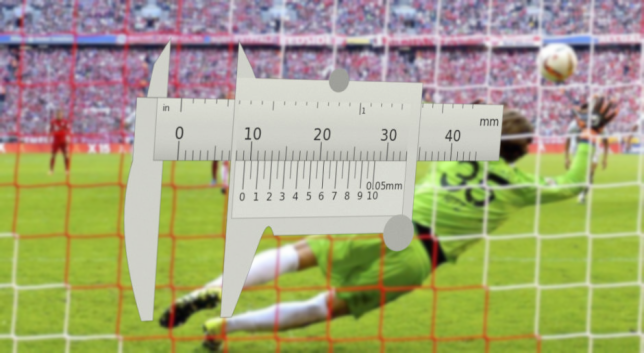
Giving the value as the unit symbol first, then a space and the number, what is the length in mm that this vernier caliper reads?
mm 9.2
